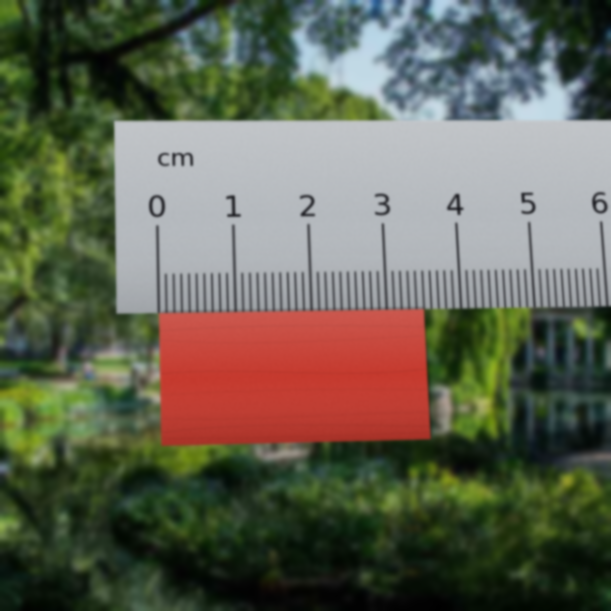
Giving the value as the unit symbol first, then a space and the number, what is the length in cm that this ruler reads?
cm 3.5
